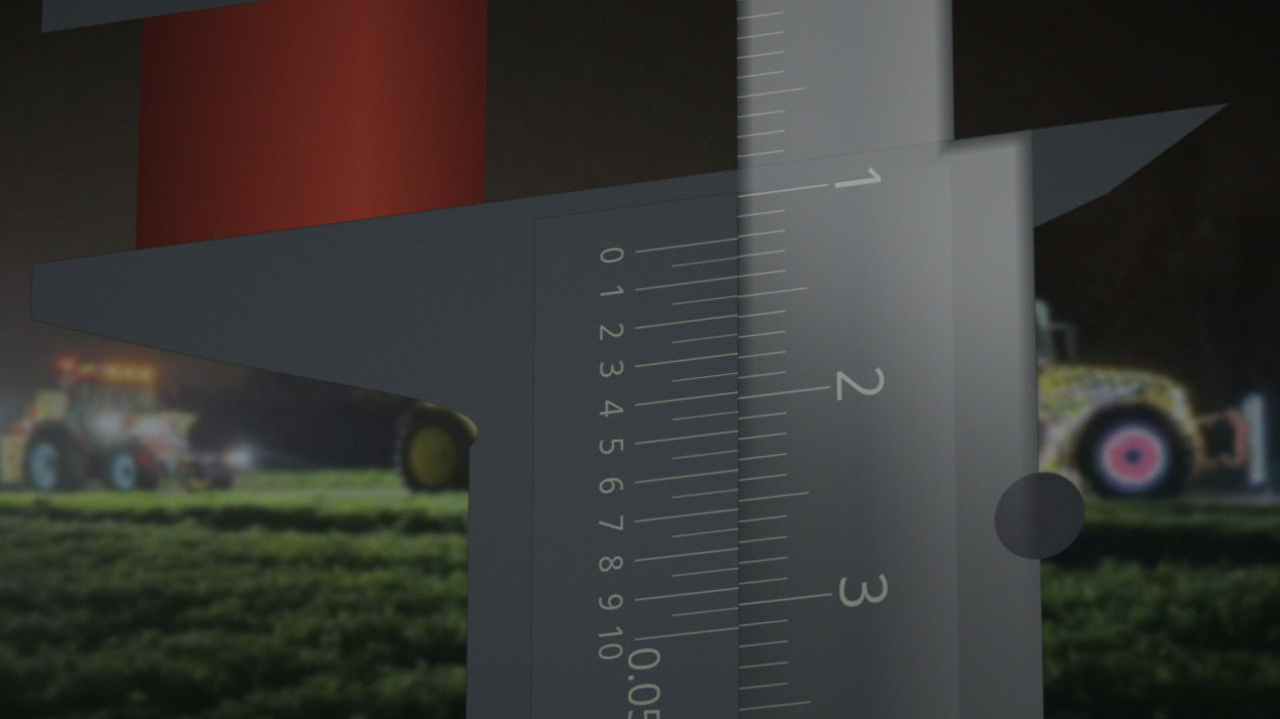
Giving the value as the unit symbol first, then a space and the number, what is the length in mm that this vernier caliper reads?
mm 12.1
